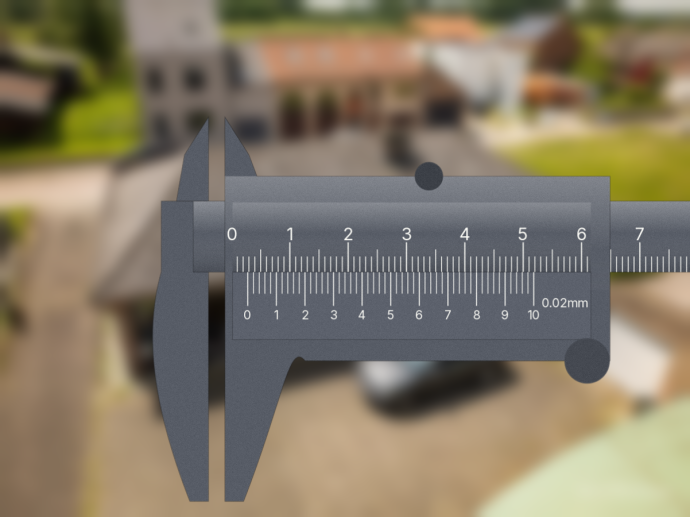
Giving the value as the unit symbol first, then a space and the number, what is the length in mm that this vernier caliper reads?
mm 2.8
